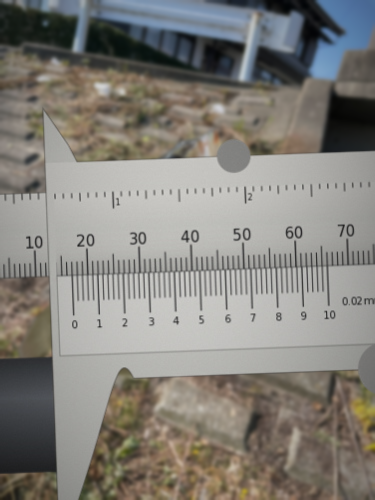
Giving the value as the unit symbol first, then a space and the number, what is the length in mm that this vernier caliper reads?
mm 17.0
